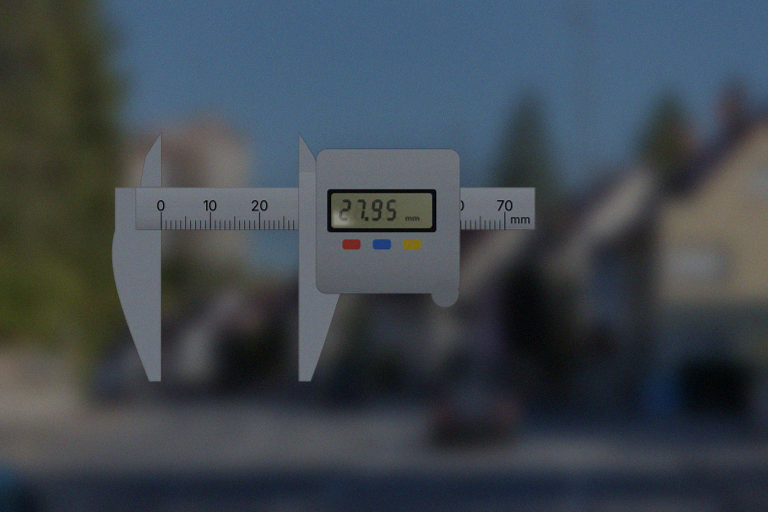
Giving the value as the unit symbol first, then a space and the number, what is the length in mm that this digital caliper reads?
mm 27.95
